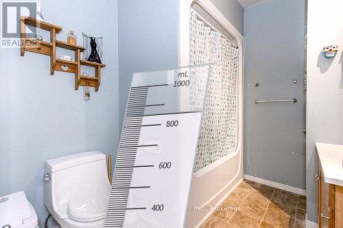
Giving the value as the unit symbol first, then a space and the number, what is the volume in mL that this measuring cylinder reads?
mL 850
